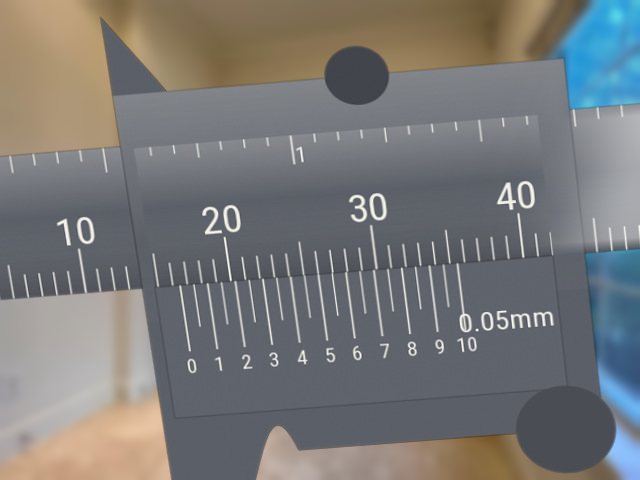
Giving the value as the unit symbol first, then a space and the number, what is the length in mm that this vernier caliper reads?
mm 16.5
